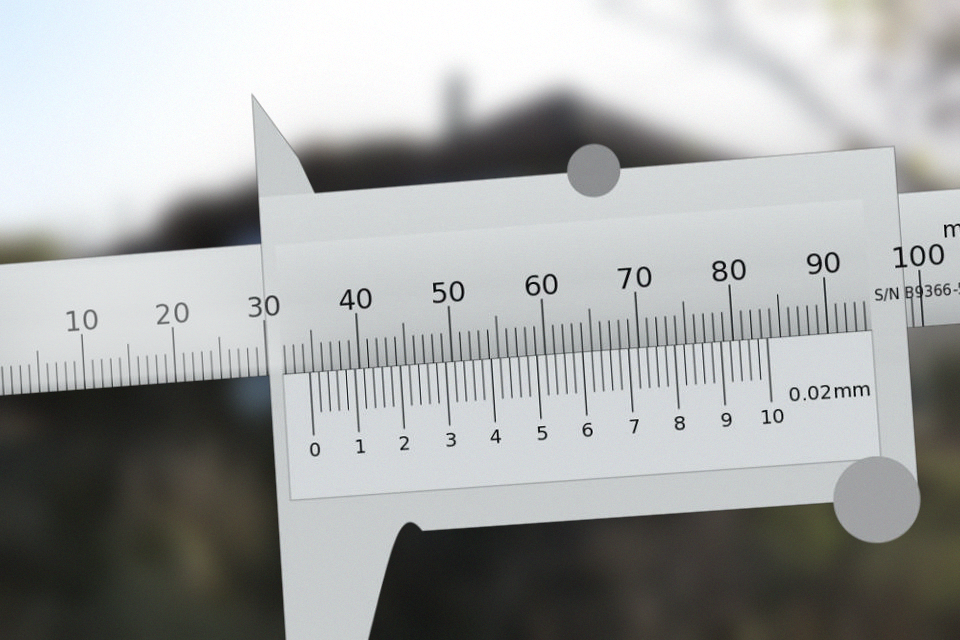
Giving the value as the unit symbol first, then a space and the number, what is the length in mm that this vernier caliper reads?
mm 34.6
